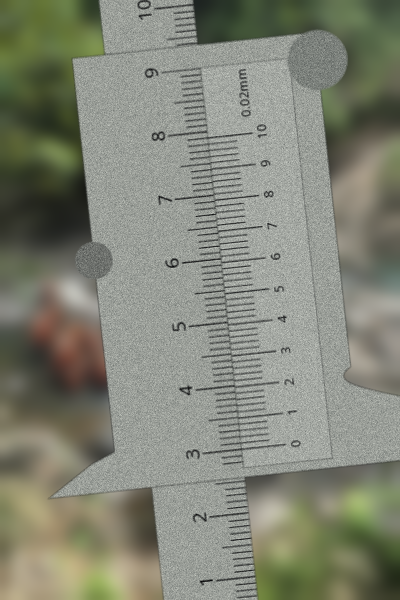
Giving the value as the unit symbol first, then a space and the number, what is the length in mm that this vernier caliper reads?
mm 30.0
